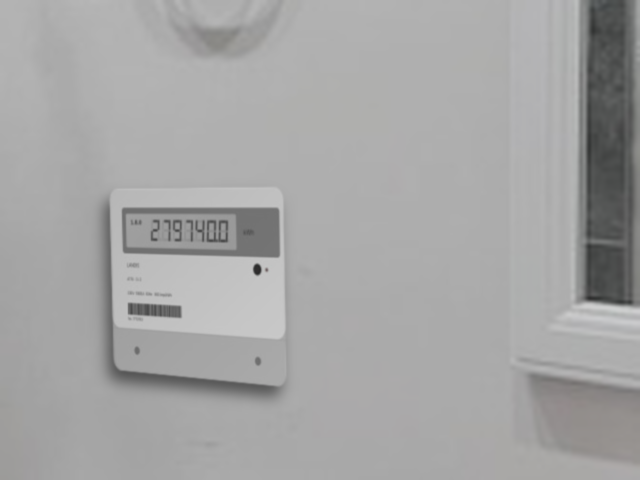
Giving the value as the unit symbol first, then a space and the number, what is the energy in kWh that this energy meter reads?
kWh 279740.0
